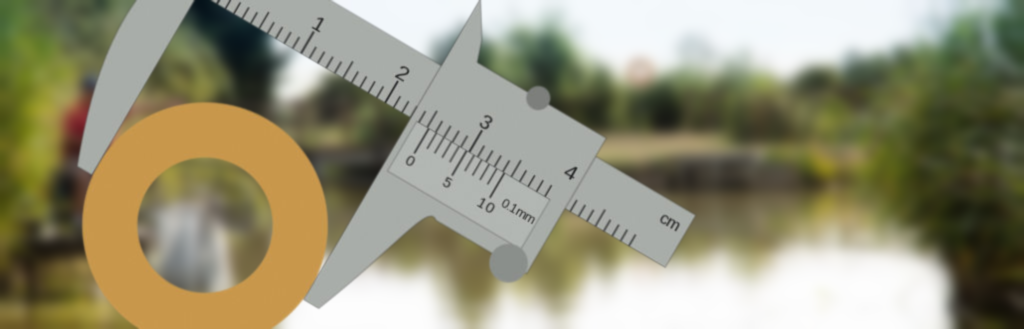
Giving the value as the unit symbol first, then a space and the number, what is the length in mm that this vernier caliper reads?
mm 25.2
